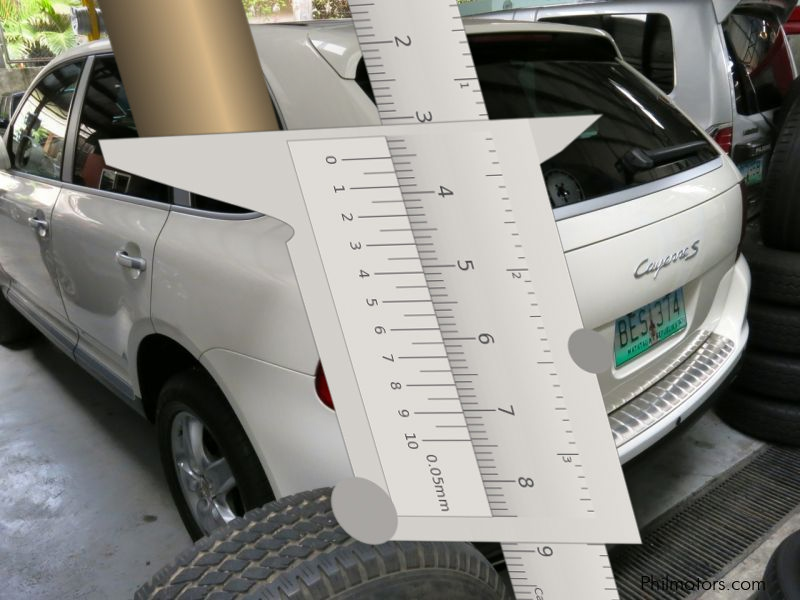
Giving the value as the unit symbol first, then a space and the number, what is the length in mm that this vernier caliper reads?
mm 35.2
